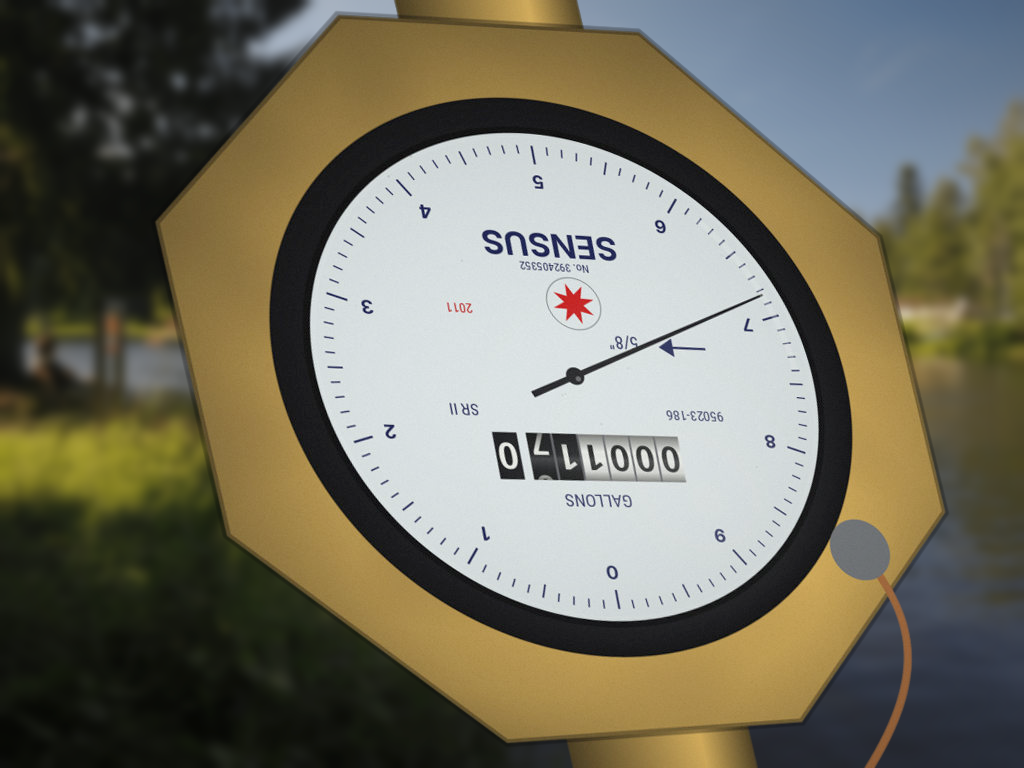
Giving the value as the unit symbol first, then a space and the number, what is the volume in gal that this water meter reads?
gal 1166.8
